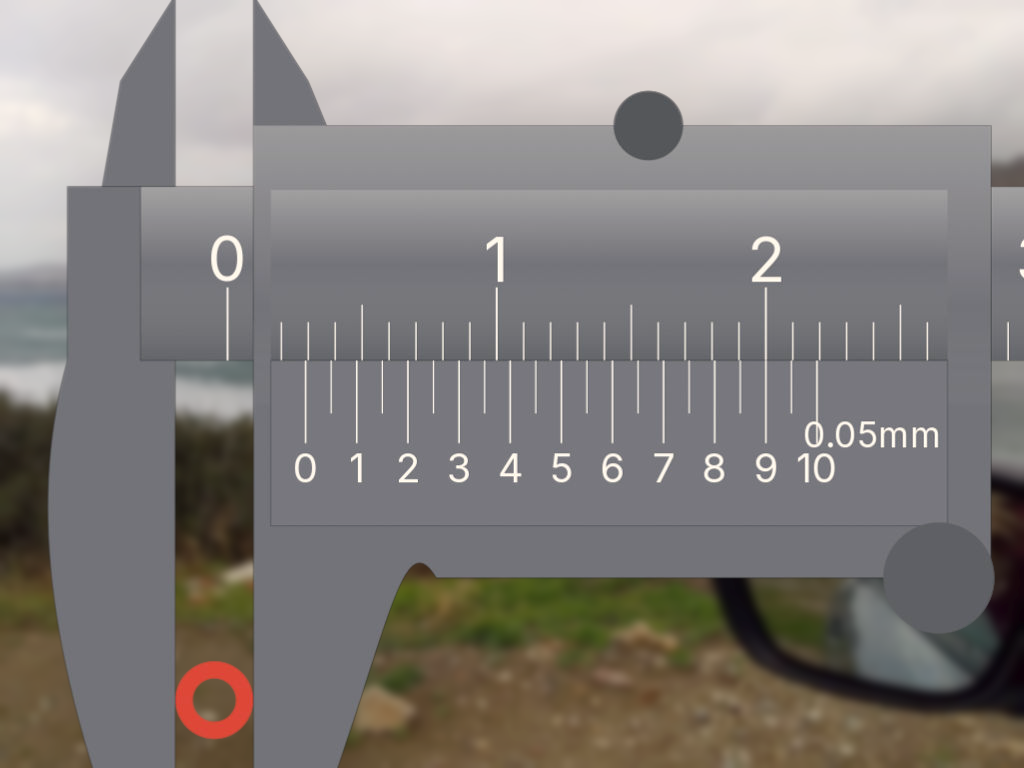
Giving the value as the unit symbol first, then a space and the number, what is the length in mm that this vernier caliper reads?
mm 2.90
